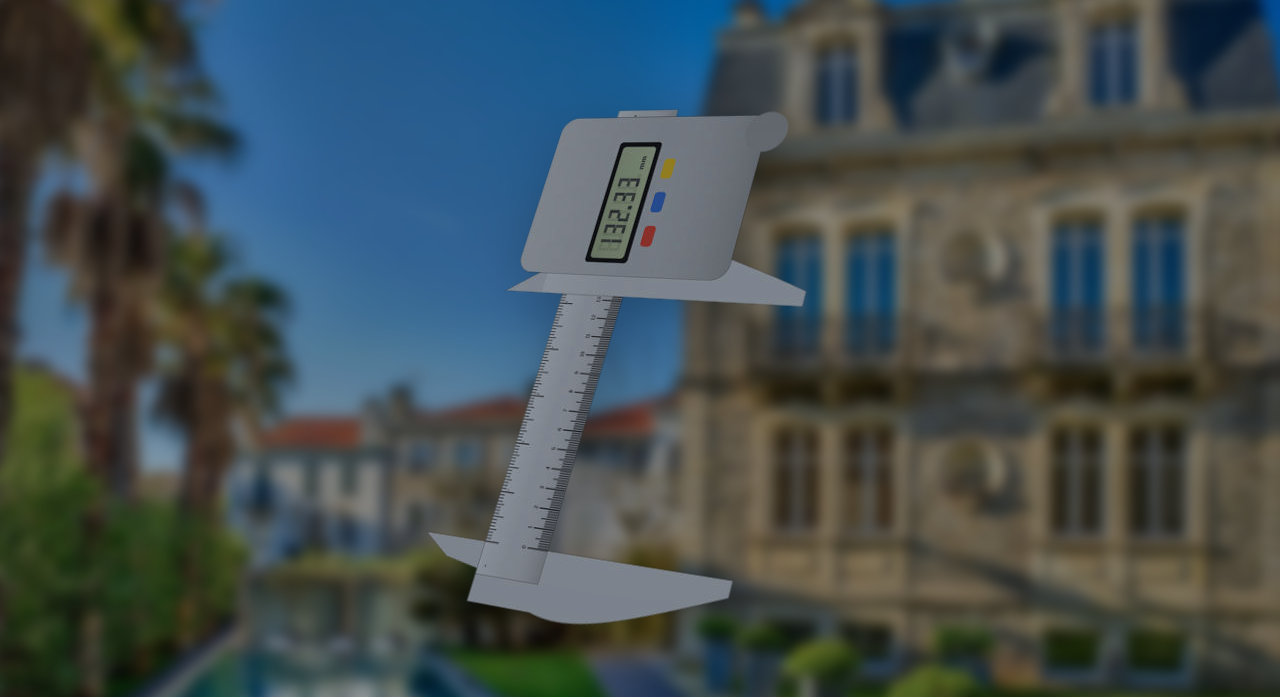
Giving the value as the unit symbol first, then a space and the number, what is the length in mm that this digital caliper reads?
mm 132.33
